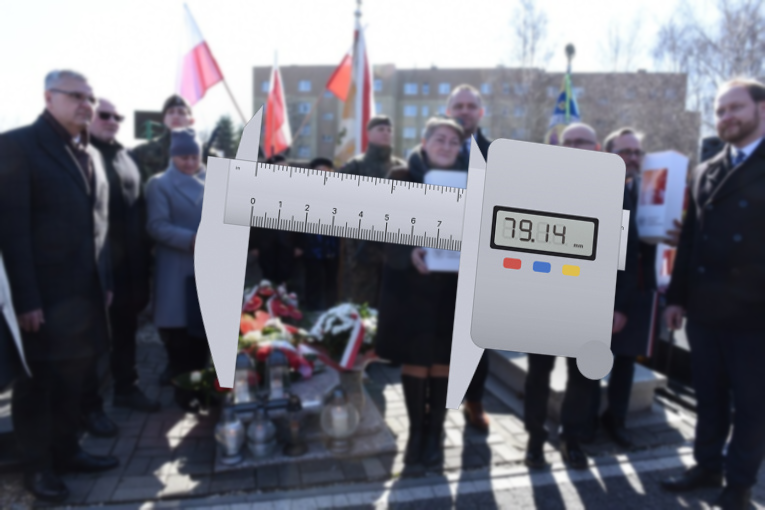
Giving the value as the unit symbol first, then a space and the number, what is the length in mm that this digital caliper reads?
mm 79.14
